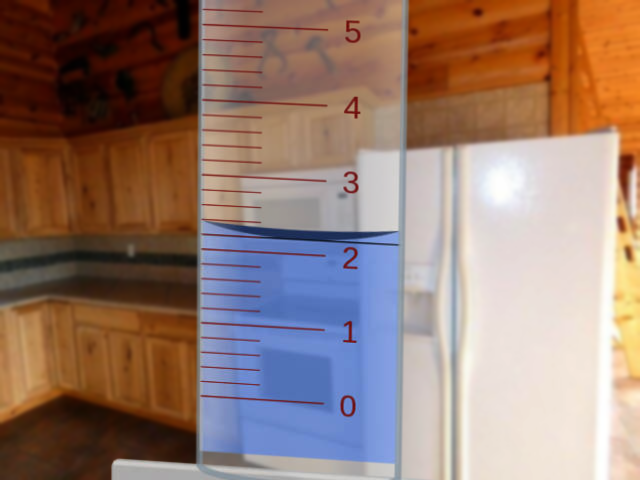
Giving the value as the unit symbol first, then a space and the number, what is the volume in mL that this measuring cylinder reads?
mL 2.2
